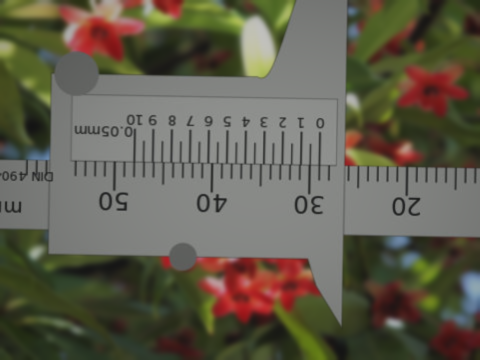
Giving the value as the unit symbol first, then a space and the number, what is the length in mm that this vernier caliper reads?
mm 29.0
